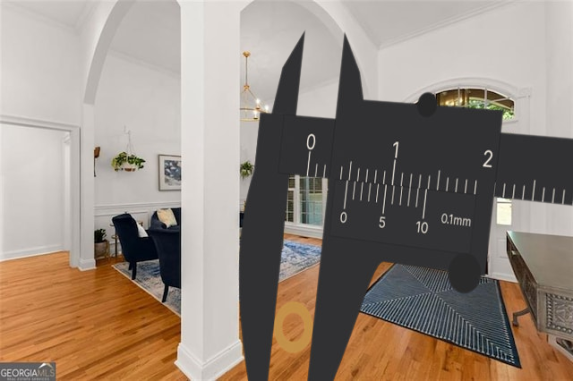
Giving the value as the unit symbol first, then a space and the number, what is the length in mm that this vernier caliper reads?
mm 4.8
